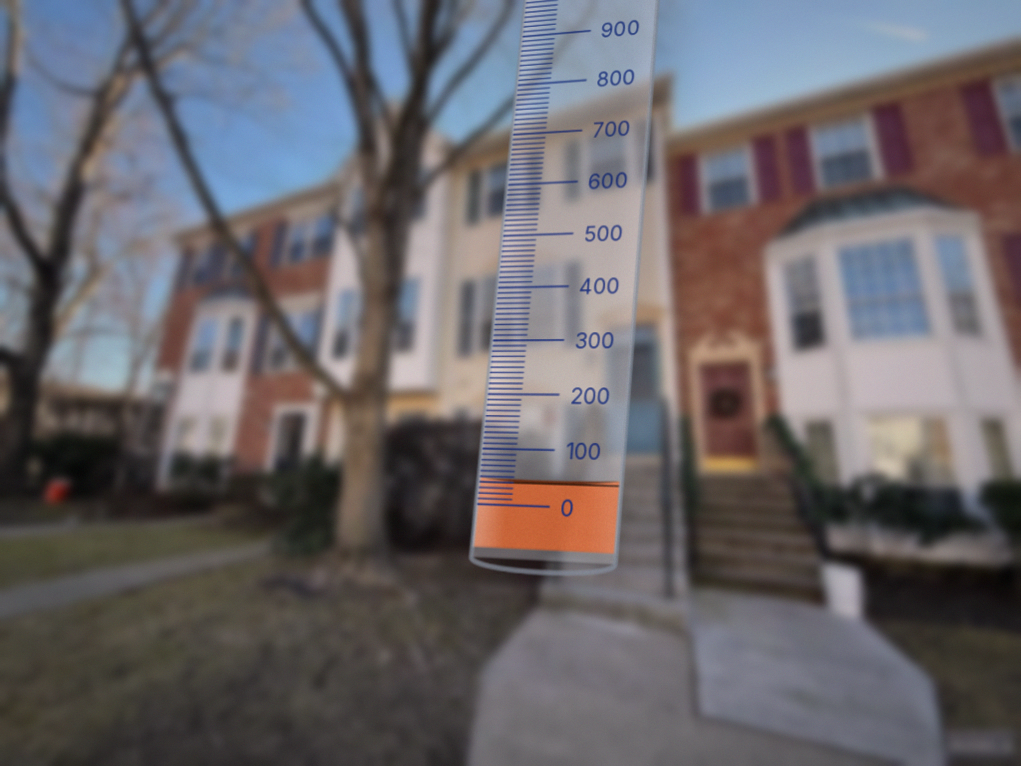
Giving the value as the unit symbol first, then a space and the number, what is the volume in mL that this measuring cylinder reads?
mL 40
